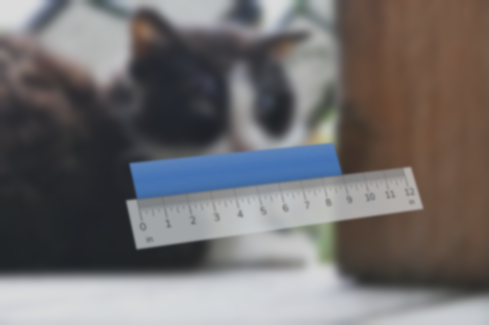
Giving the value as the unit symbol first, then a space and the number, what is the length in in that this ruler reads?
in 9
